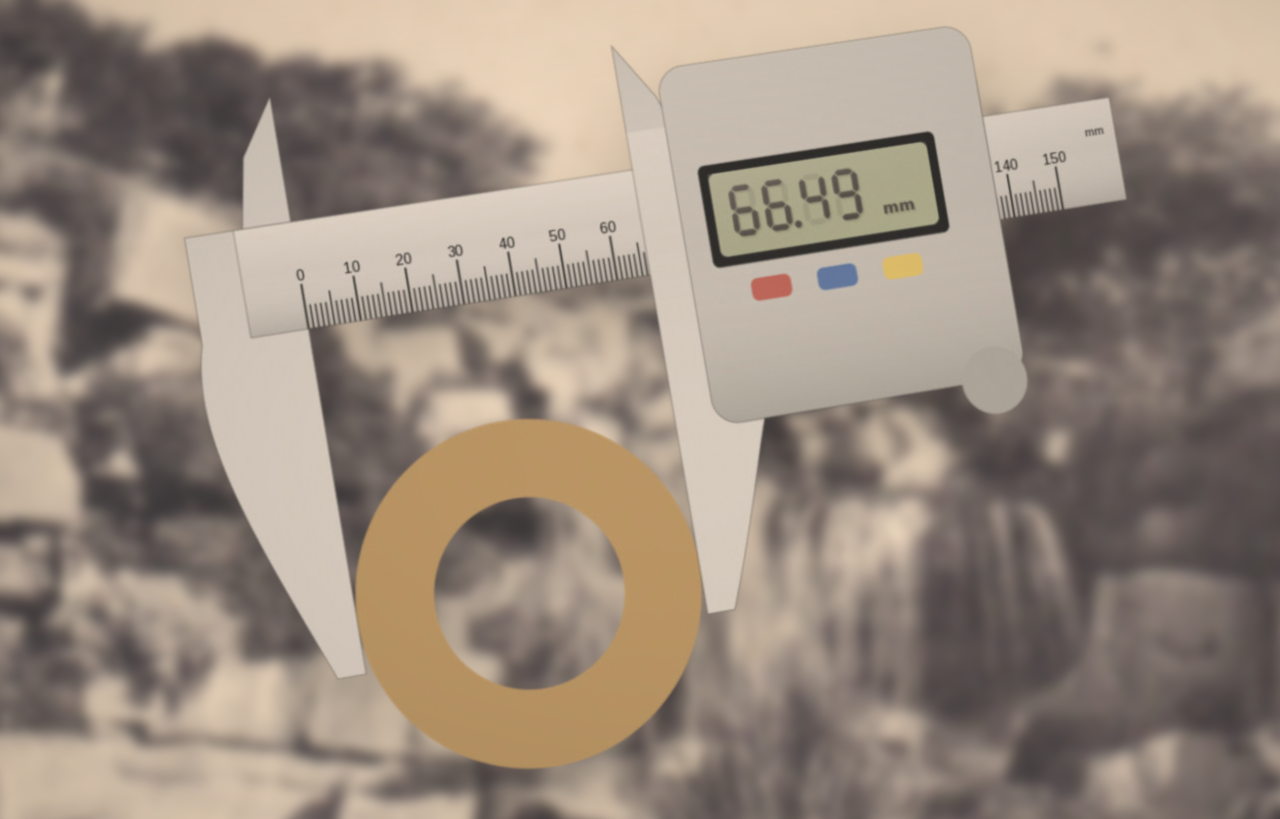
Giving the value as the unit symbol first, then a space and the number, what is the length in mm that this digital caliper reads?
mm 66.49
